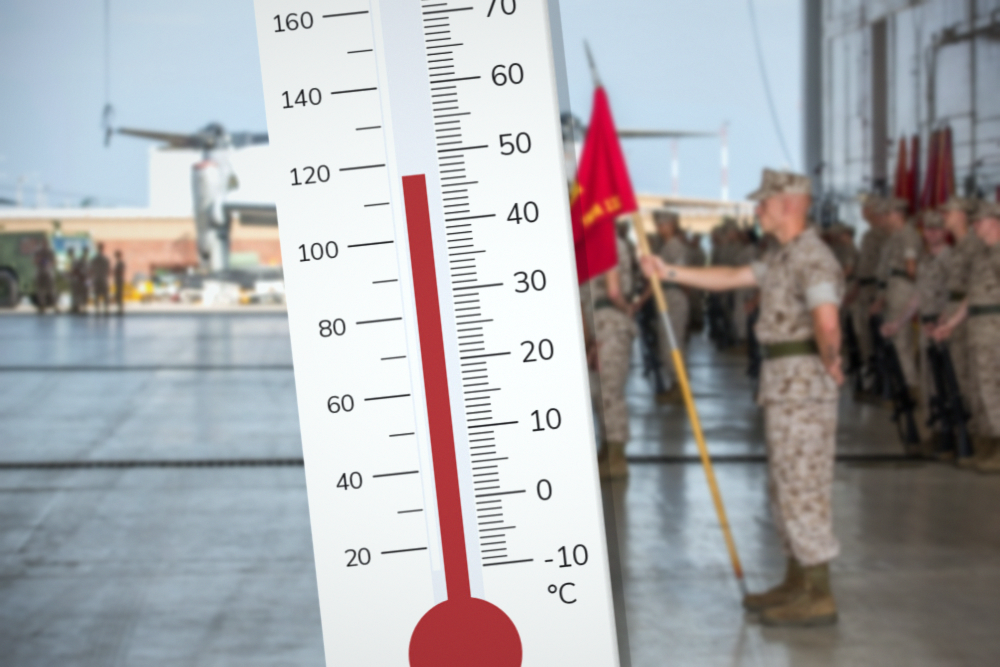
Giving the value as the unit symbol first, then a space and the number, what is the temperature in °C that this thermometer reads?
°C 47
